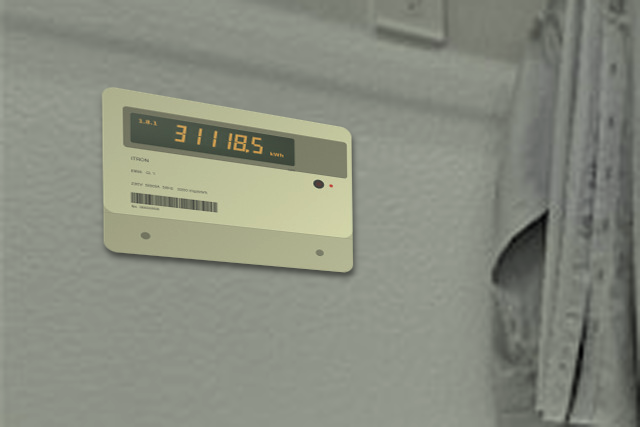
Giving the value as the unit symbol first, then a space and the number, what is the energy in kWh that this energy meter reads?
kWh 31118.5
